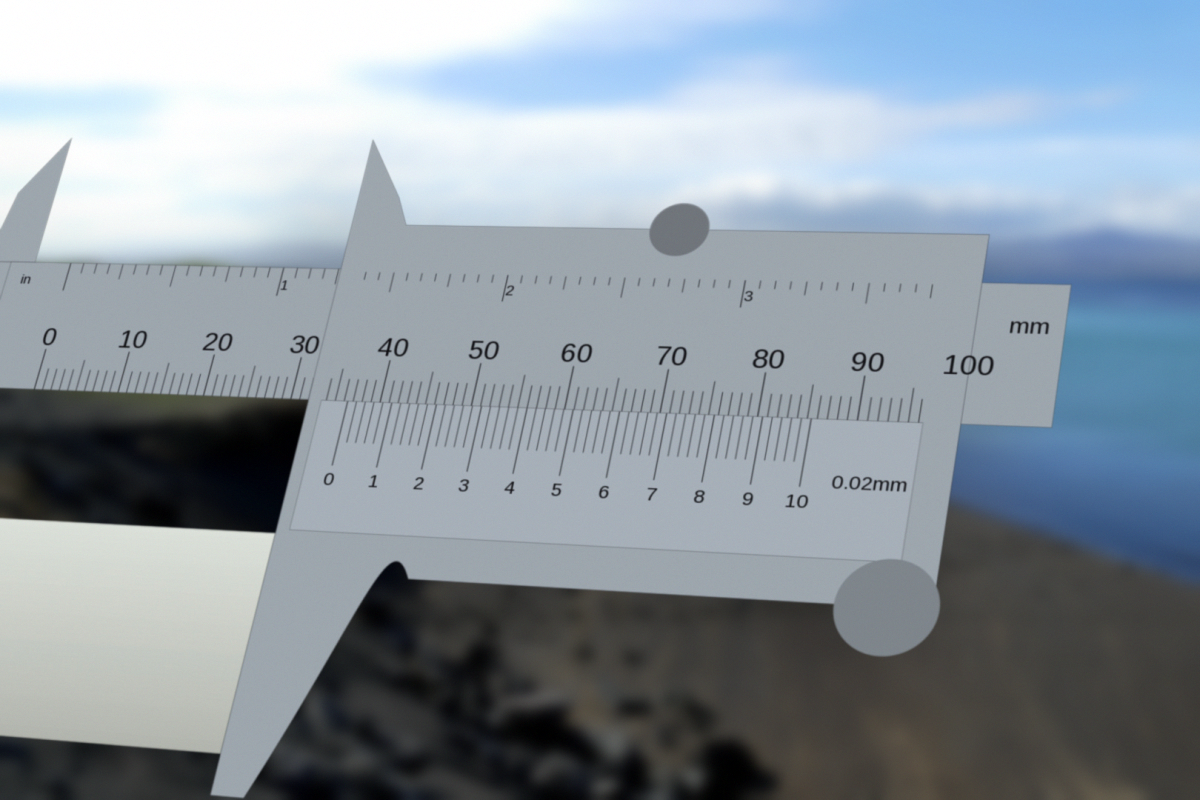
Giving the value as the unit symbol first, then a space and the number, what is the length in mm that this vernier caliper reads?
mm 36.4
